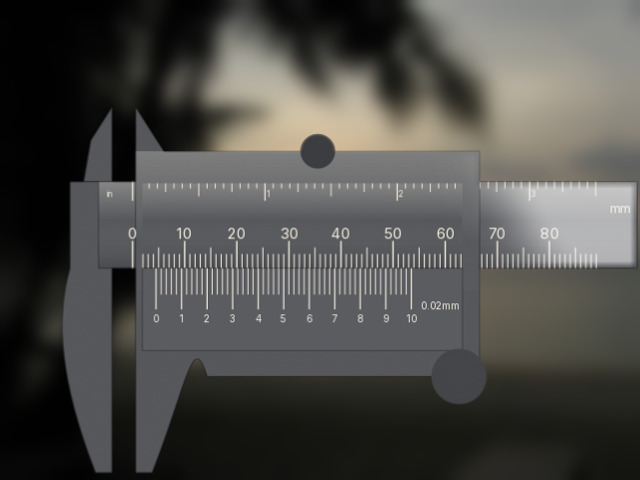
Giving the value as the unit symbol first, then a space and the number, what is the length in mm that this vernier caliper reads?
mm 4.5
